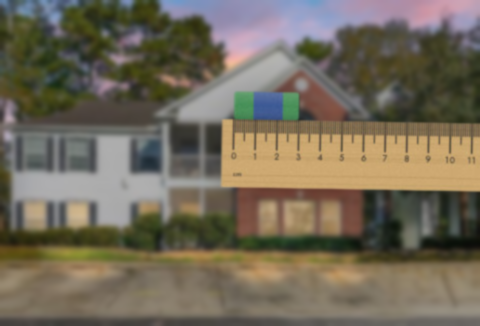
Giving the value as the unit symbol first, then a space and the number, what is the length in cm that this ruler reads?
cm 3
